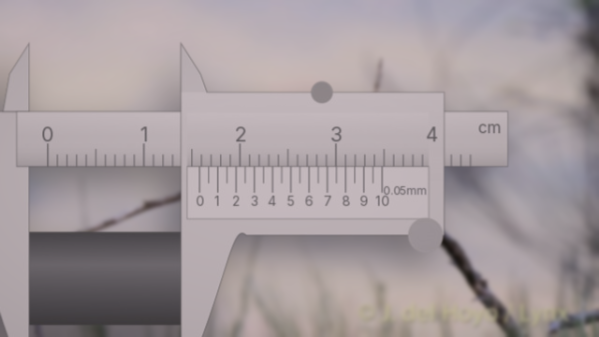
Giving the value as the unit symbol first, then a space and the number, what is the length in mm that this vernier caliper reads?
mm 15.8
